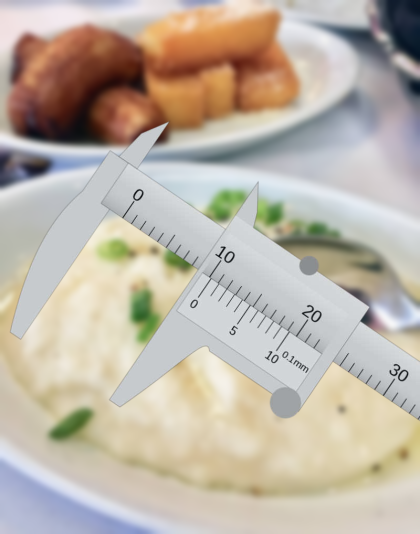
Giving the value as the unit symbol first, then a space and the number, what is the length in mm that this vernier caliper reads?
mm 10.2
